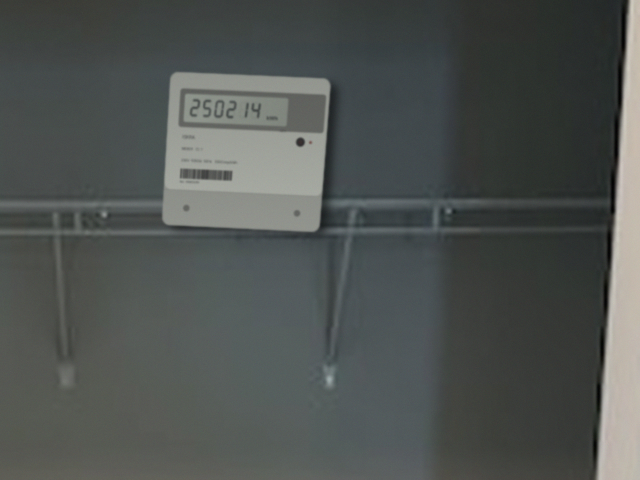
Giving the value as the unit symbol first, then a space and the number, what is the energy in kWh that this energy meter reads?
kWh 250214
